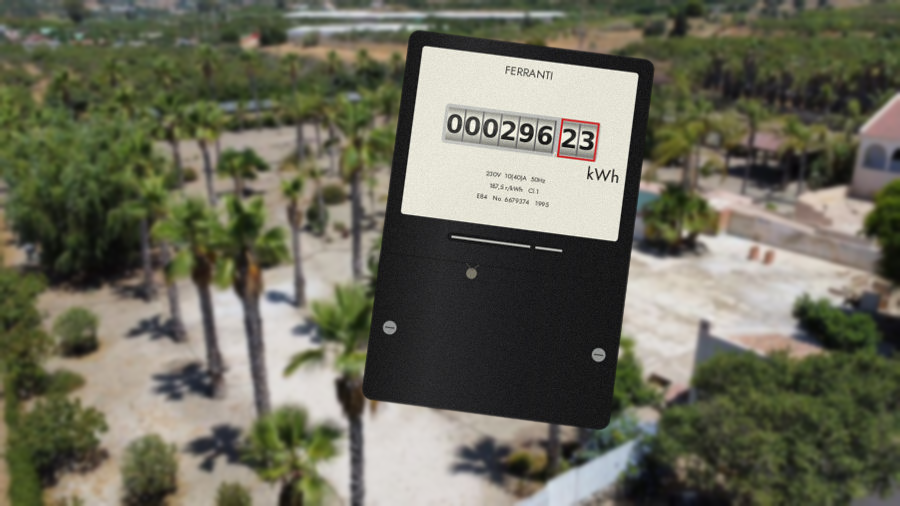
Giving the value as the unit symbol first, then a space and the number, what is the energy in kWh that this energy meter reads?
kWh 296.23
